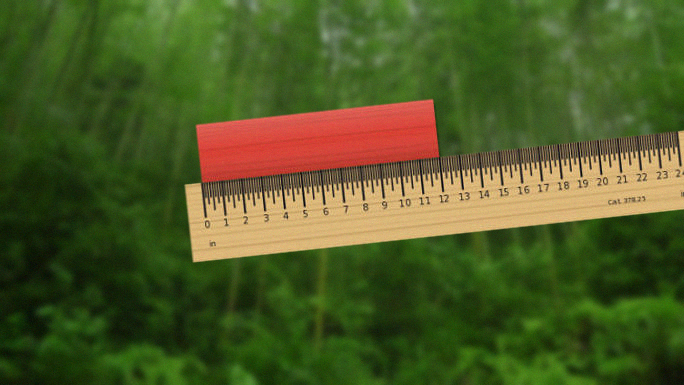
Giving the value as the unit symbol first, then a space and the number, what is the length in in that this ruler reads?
in 12
